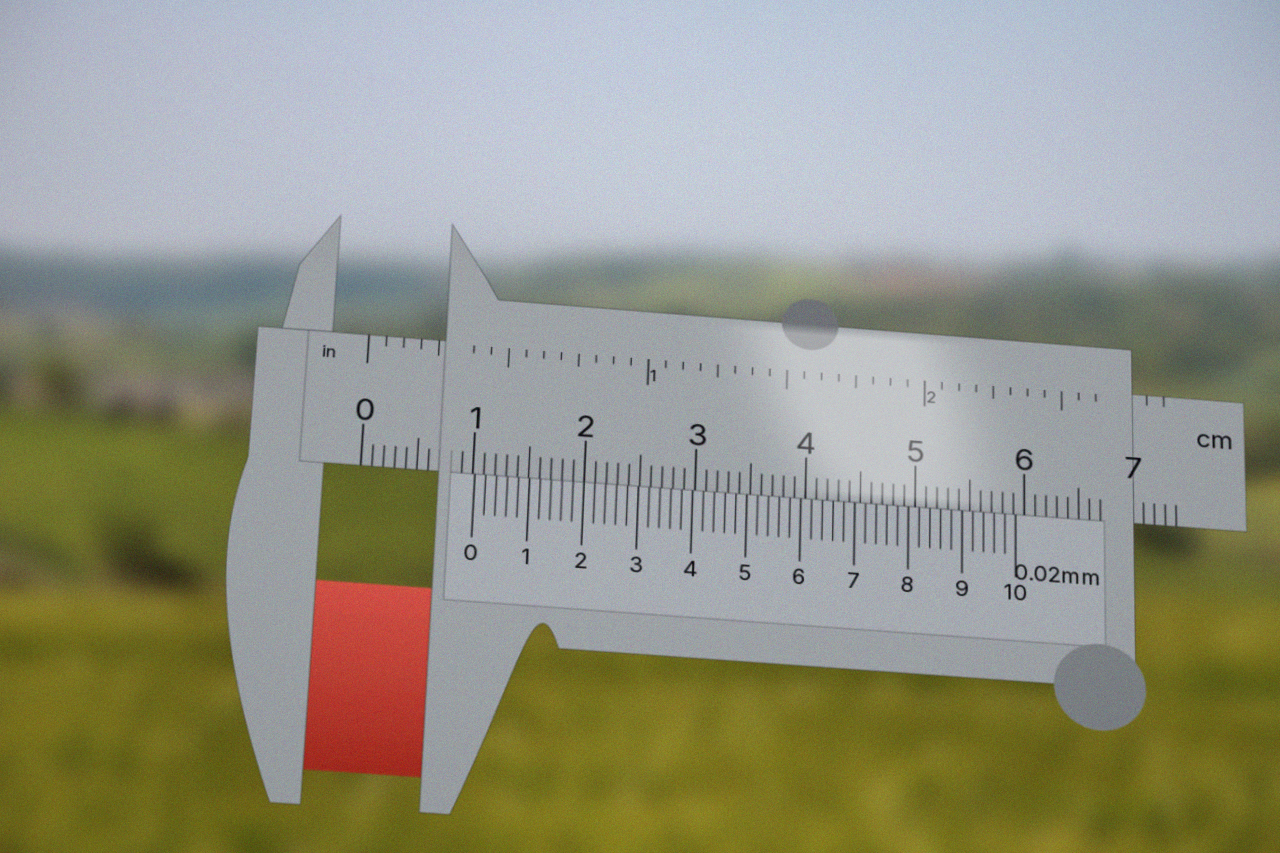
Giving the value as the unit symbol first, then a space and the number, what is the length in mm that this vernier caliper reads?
mm 10.2
